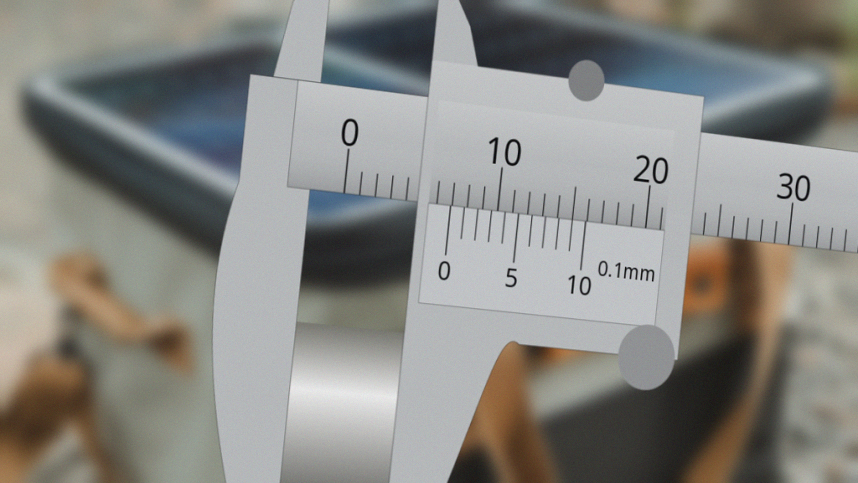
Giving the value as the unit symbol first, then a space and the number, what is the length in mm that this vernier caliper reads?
mm 6.9
